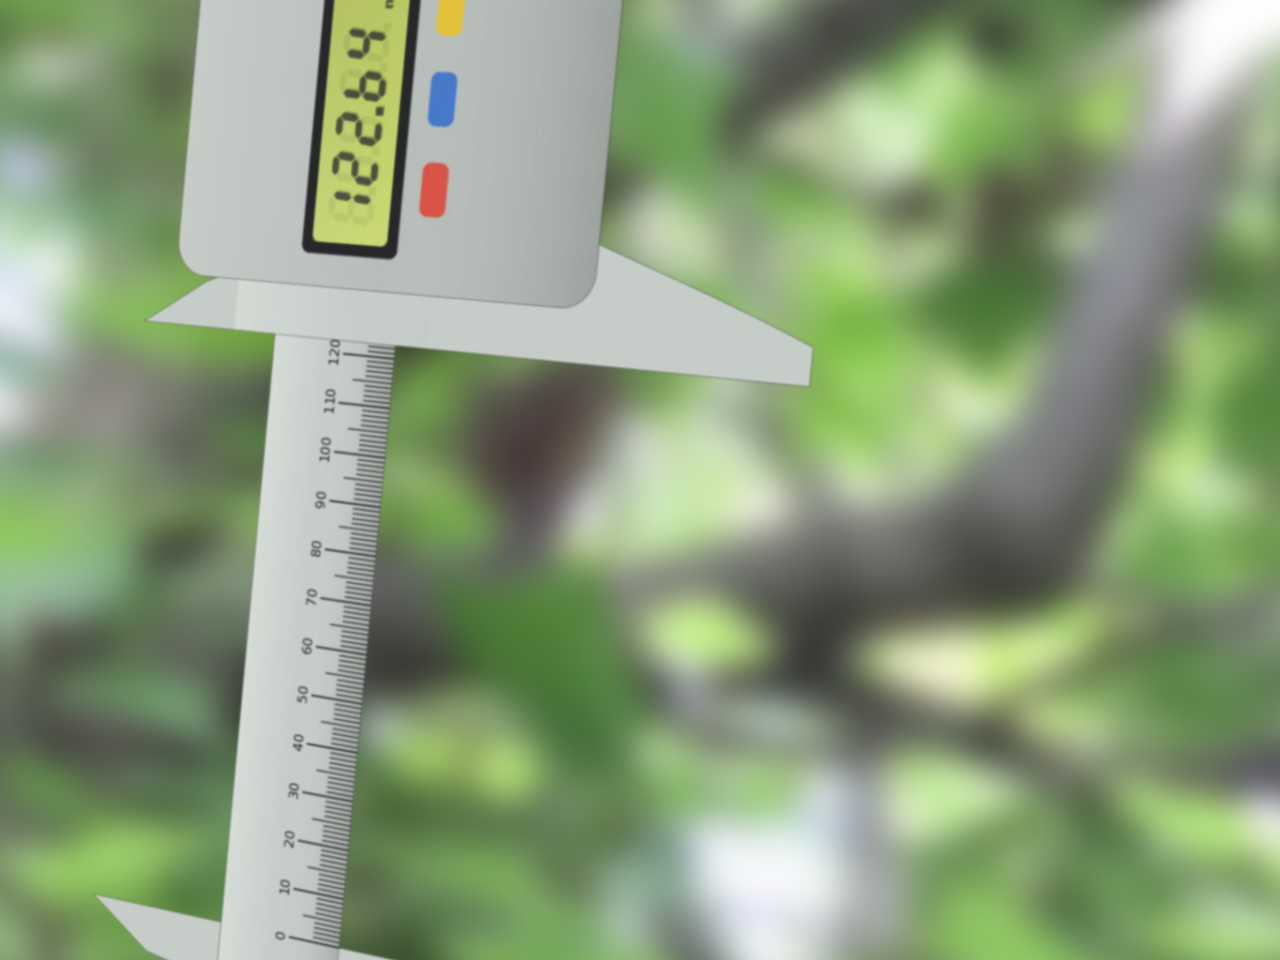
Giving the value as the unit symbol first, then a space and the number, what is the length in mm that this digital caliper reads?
mm 122.64
